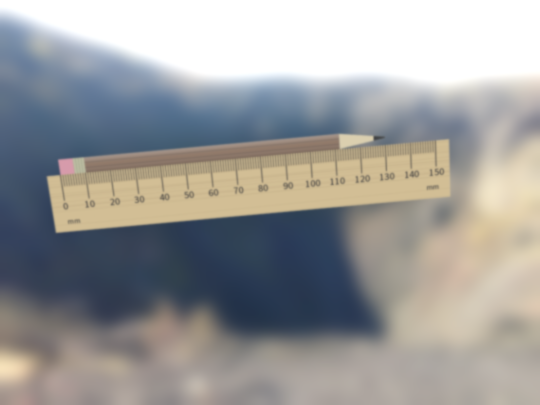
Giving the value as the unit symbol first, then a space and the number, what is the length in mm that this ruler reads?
mm 130
